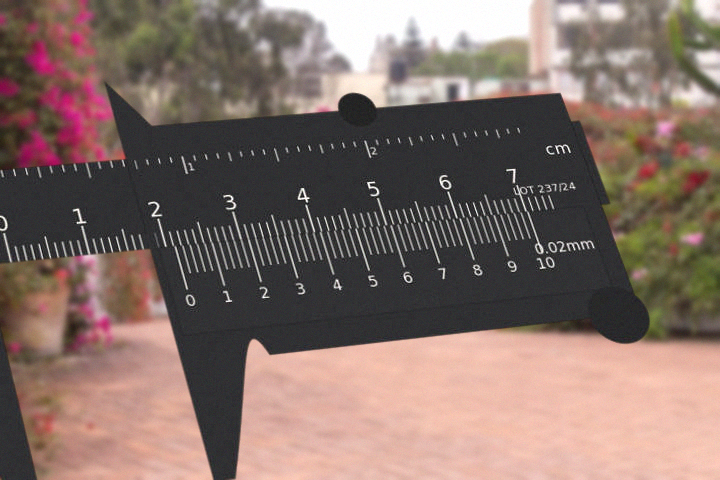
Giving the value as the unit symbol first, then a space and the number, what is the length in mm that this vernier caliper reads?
mm 21.2
